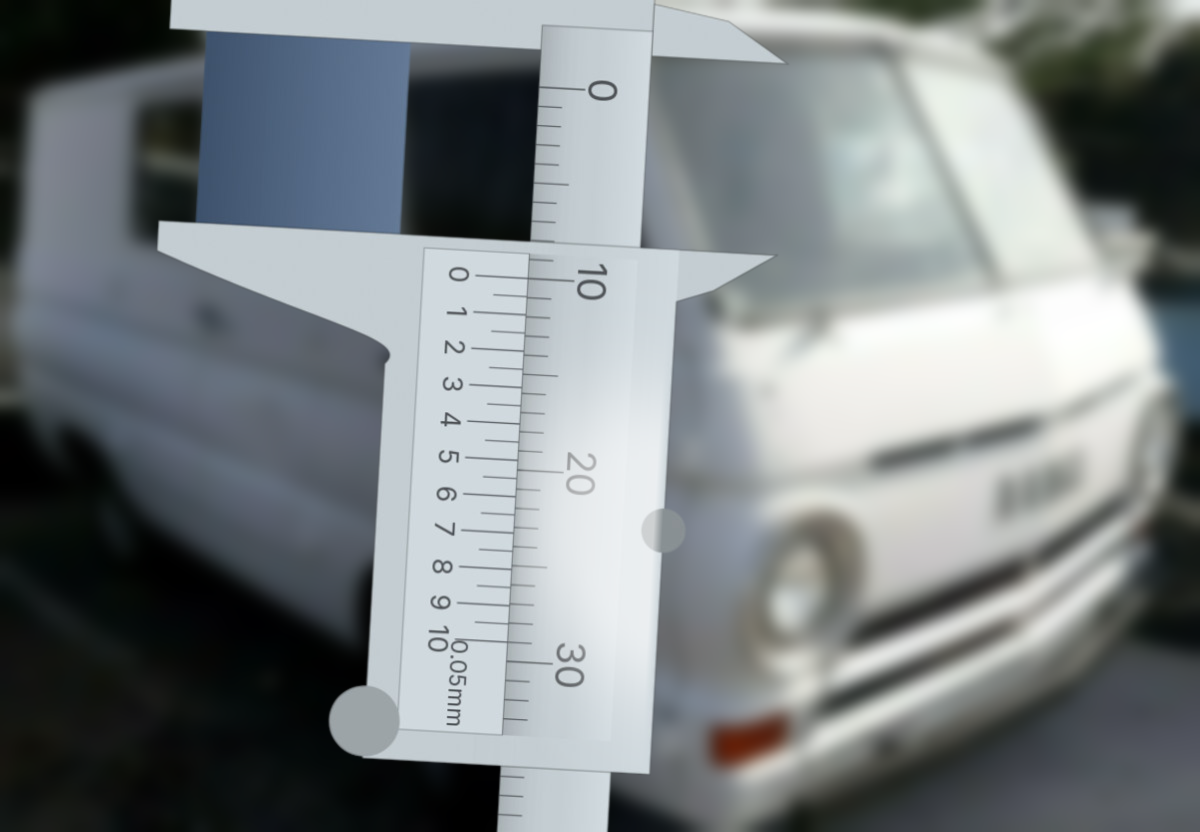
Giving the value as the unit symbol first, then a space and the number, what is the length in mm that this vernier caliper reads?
mm 10.0
